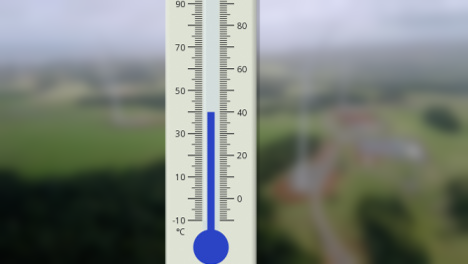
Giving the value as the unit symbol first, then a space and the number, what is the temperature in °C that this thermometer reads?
°C 40
